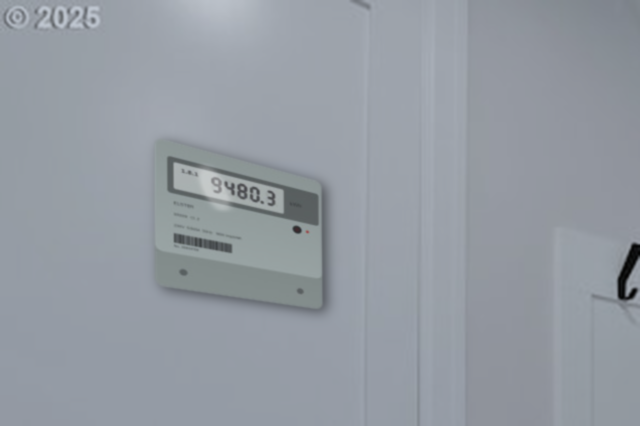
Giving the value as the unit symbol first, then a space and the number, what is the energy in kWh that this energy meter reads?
kWh 9480.3
